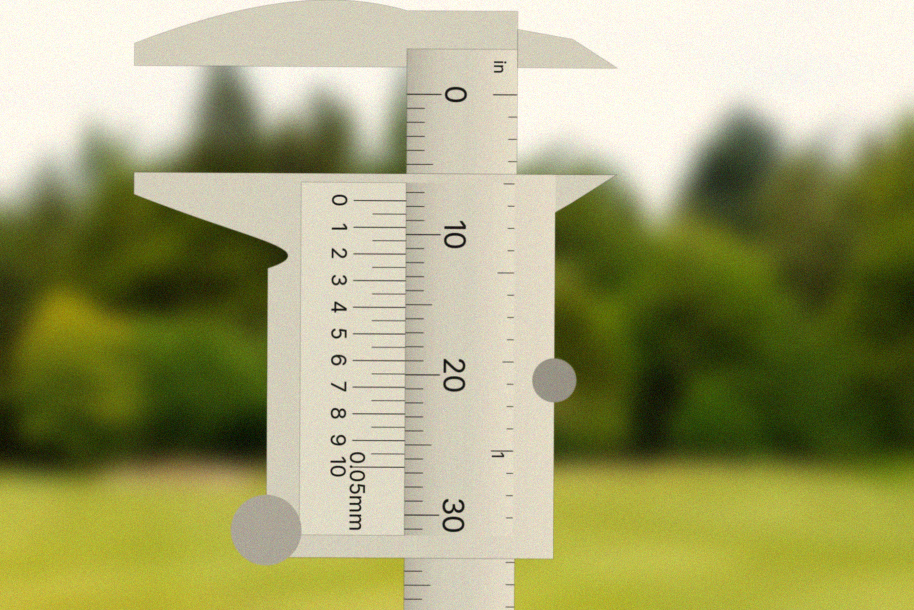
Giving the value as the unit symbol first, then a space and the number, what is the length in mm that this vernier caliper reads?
mm 7.6
